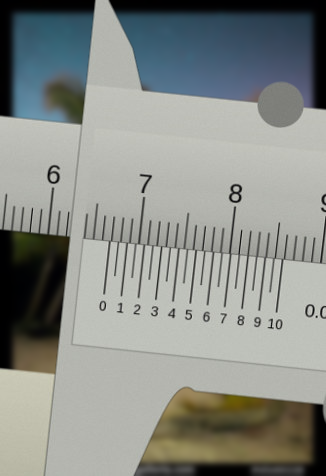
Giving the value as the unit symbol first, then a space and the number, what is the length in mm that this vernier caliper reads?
mm 66.8
